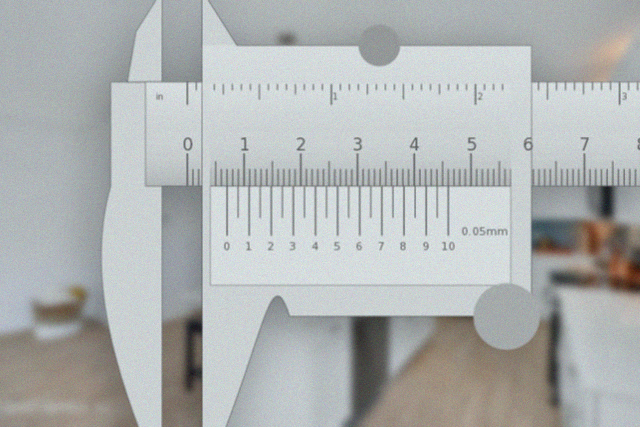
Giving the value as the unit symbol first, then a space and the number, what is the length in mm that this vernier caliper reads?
mm 7.0
